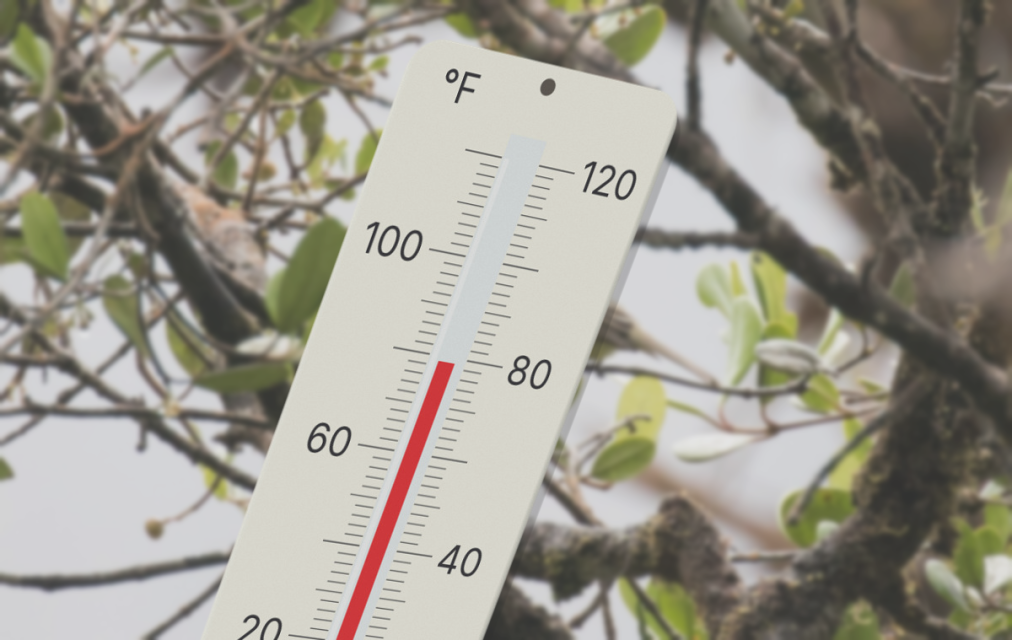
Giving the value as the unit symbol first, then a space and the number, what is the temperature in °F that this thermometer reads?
°F 79
